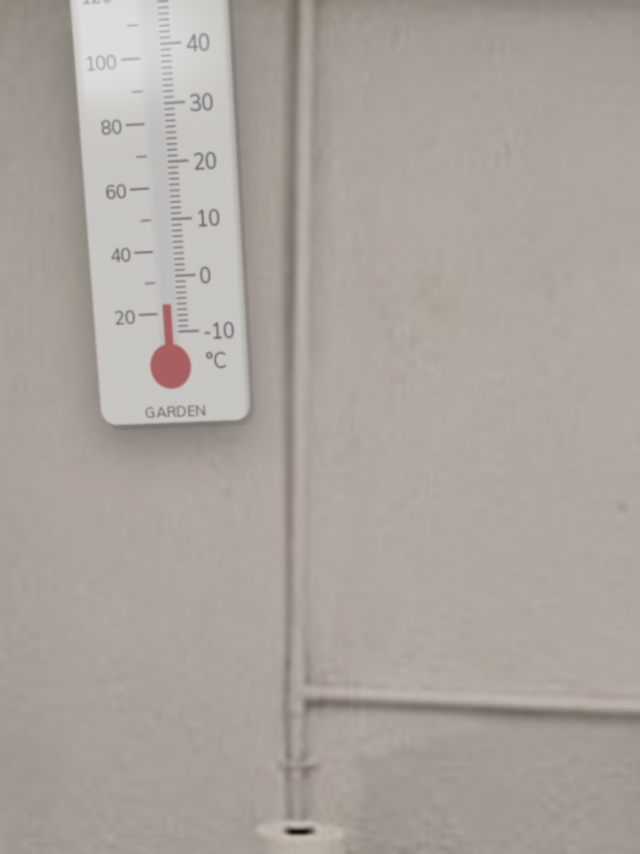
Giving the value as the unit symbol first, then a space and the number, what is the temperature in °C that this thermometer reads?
°C -5
